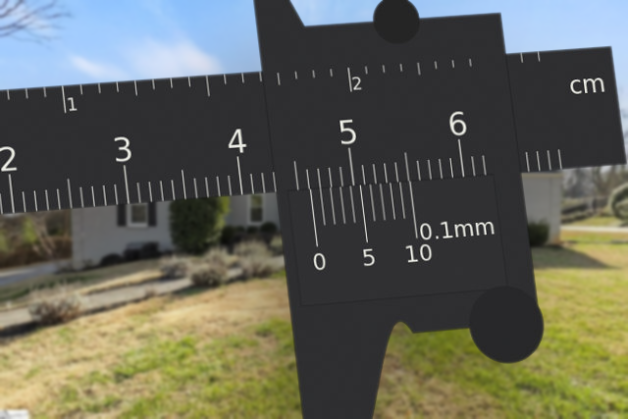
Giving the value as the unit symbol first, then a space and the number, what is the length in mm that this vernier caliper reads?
mm 46.1
